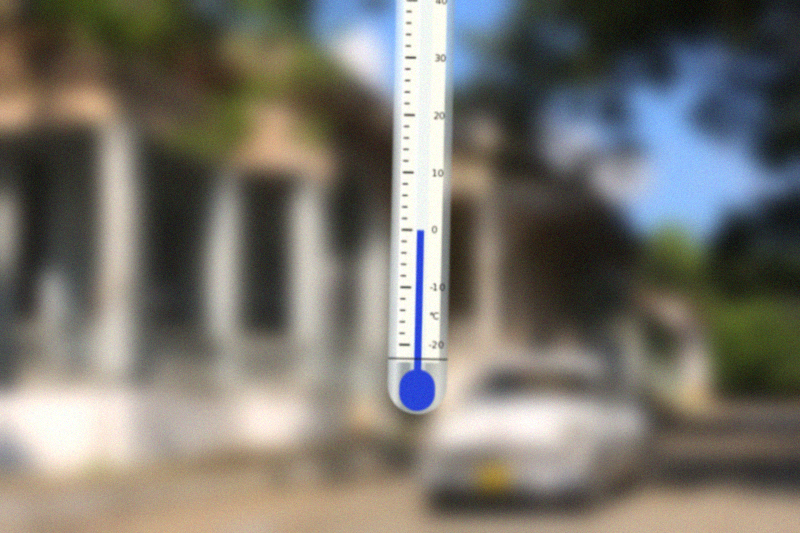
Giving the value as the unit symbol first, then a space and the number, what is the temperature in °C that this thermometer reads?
°C 0
